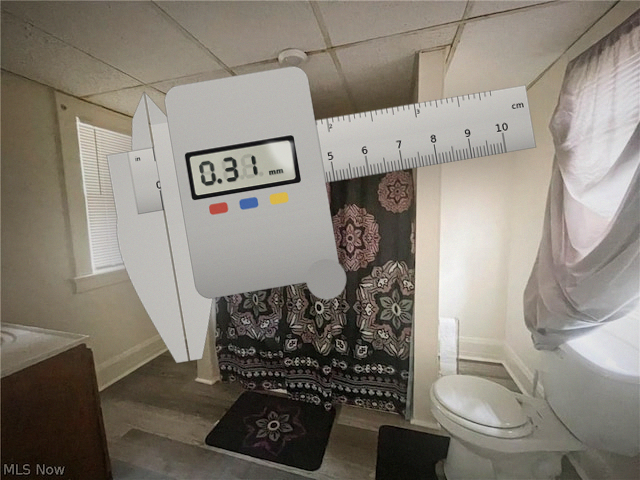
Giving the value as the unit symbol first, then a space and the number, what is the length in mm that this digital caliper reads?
mm 0.31
